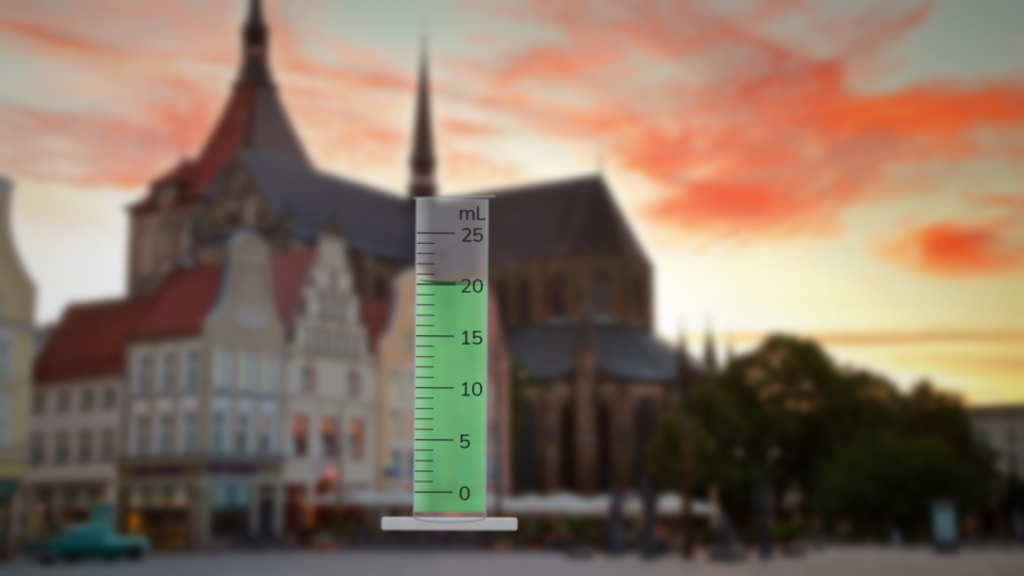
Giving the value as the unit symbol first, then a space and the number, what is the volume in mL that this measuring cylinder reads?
mL 20
